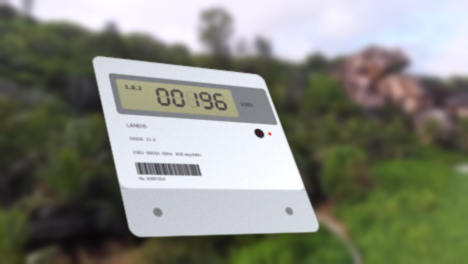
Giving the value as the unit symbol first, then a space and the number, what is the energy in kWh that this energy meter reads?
kWh 196
